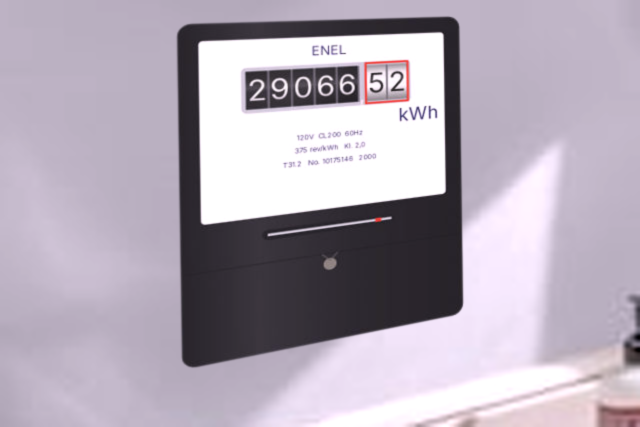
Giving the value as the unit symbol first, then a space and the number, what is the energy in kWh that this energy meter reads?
kWh 29066.52
